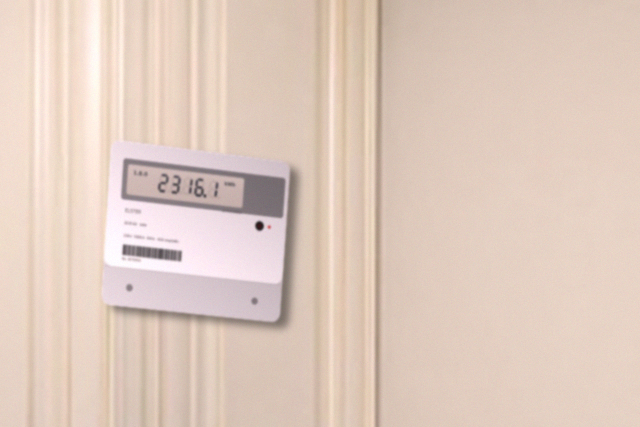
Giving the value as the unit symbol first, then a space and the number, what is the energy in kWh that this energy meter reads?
kWh 2316.1
